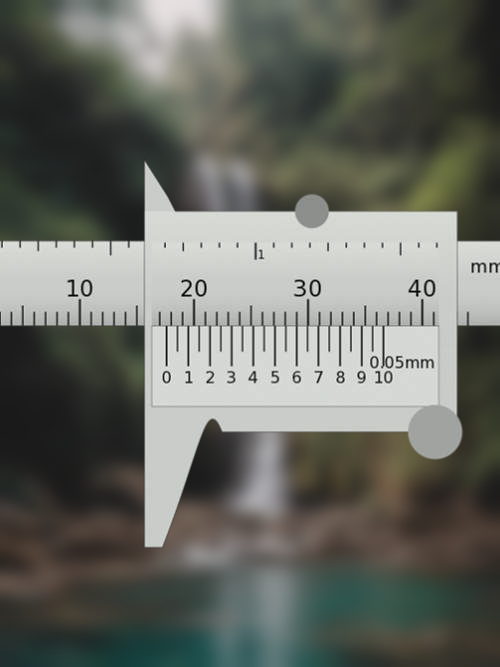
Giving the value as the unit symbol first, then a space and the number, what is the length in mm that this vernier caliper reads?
mm 17.6
